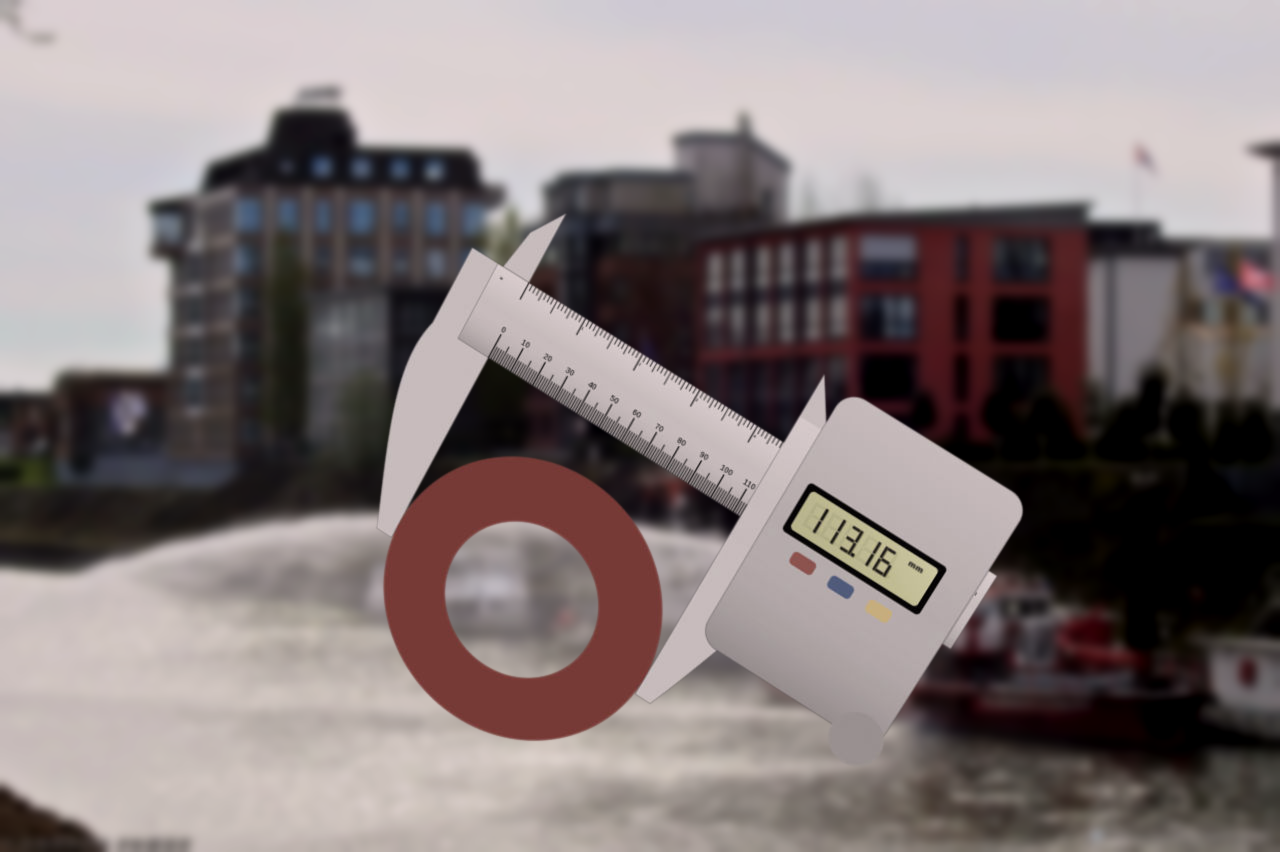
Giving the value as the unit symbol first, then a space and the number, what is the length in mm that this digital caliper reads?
mm 113.16
